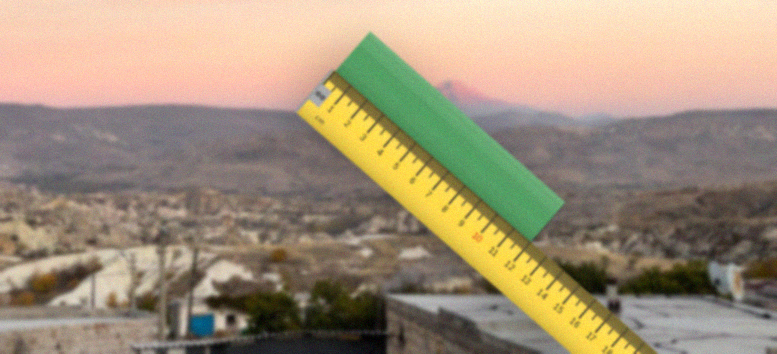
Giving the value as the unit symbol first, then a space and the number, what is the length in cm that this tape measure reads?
cm 12
